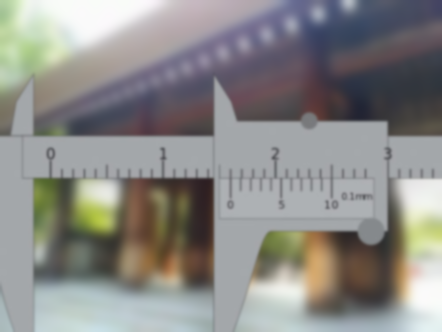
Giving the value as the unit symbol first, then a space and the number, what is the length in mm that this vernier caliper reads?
mm 16.0
